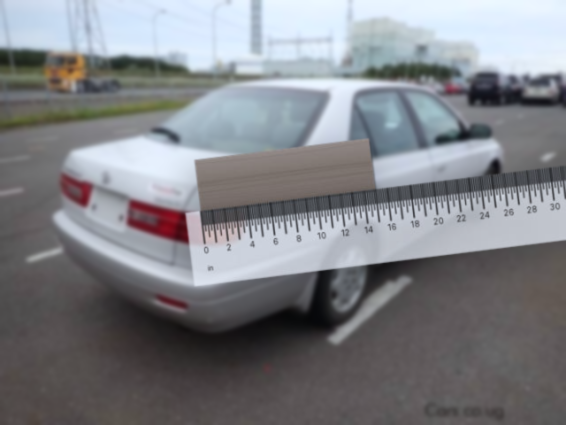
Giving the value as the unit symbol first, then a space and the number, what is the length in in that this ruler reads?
in 15
